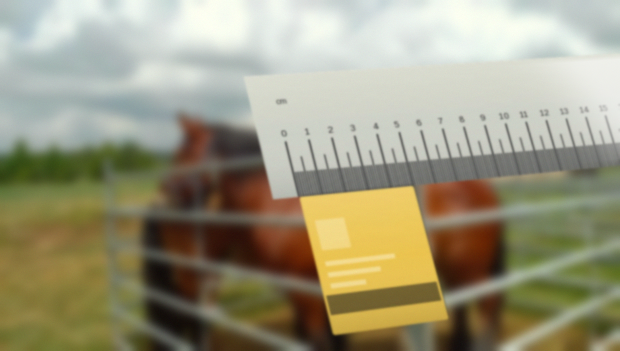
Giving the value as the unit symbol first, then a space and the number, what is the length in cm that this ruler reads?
cm 5
